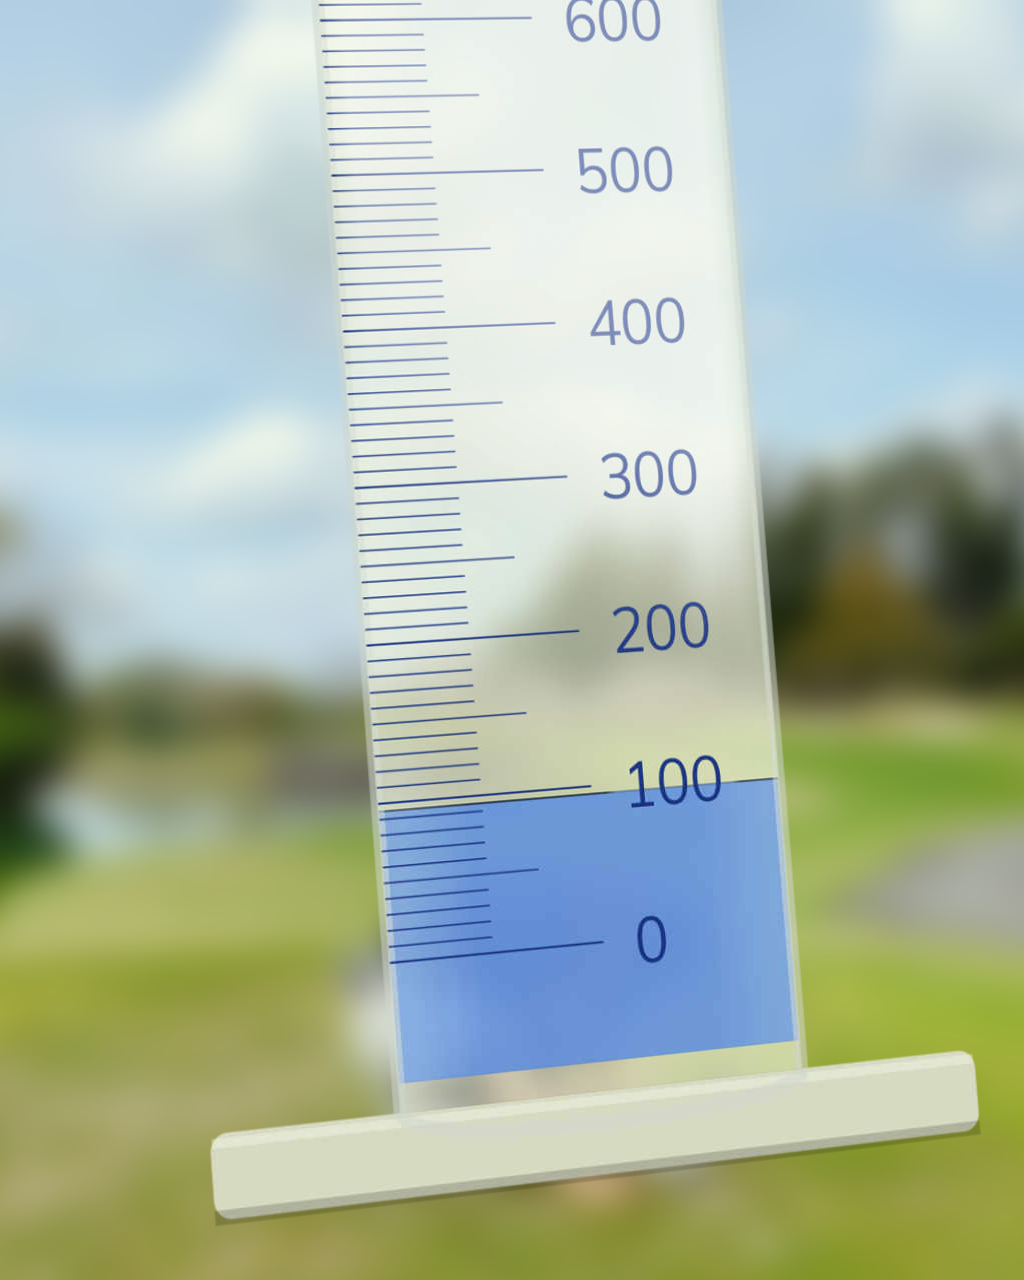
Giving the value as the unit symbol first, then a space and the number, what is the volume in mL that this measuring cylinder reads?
mL 95
